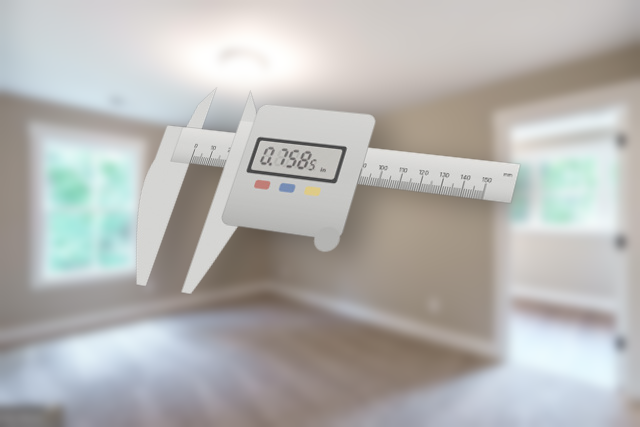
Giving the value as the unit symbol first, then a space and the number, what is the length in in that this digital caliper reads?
in 0.7585
